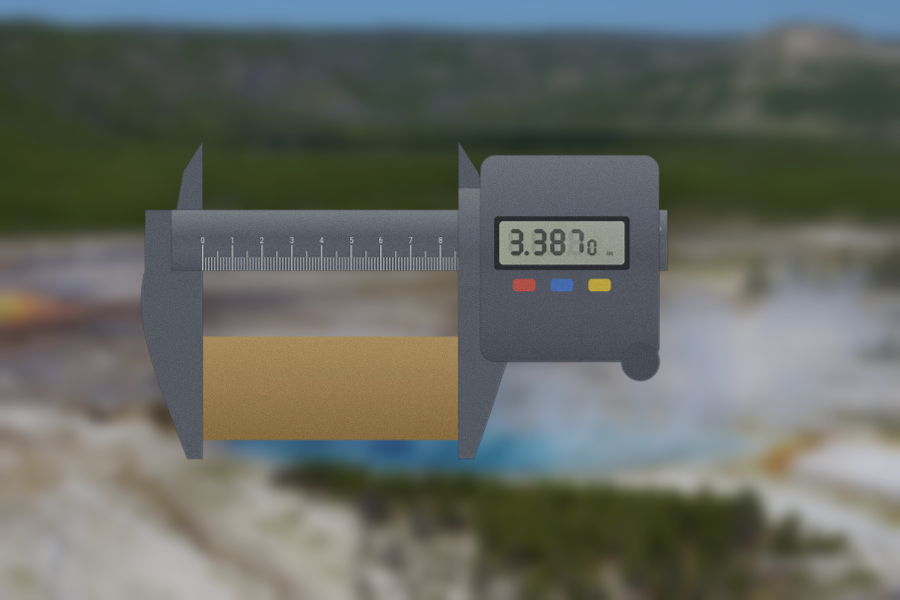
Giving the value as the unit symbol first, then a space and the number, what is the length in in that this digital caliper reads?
in 3.3870
